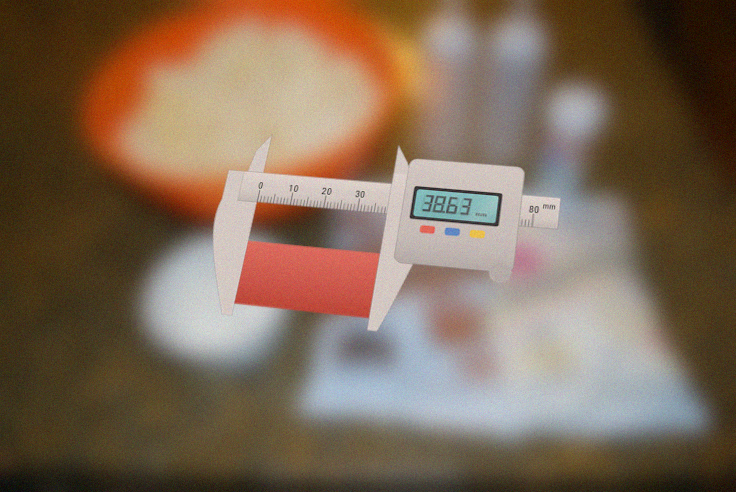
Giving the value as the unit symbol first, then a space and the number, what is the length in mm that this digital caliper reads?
mm 38.63
